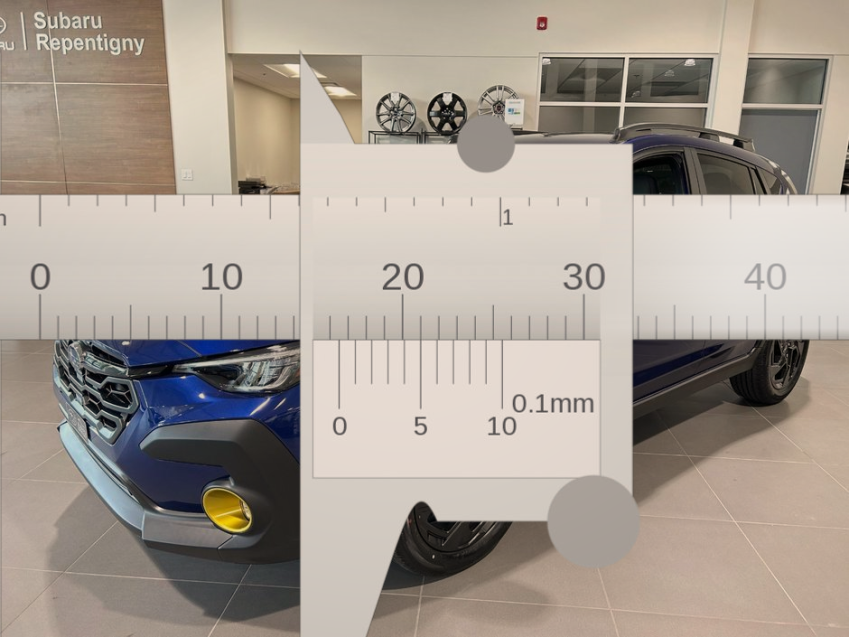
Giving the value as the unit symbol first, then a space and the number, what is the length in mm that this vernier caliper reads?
mm 16.5
